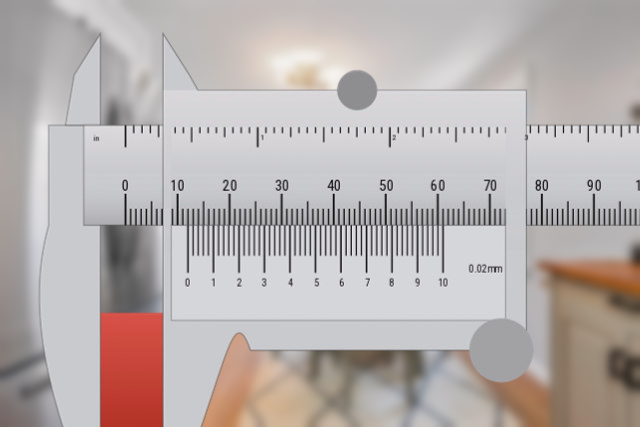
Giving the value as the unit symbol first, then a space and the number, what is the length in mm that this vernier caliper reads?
mm 12.0
